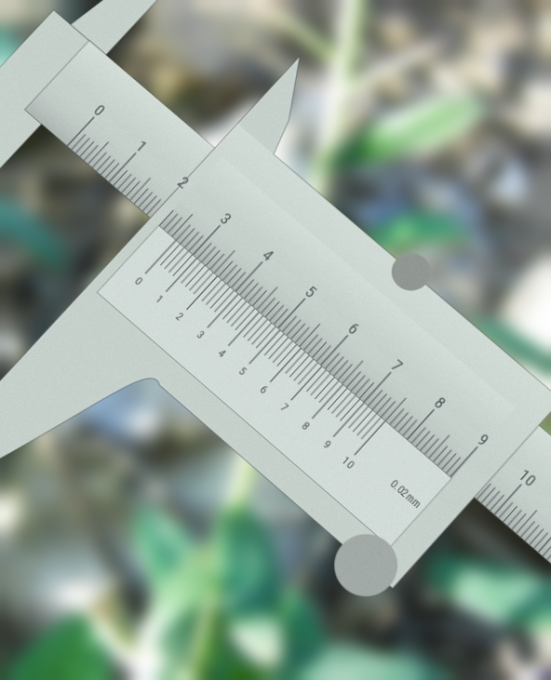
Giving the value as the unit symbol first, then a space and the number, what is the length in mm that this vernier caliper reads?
mm 26.0
